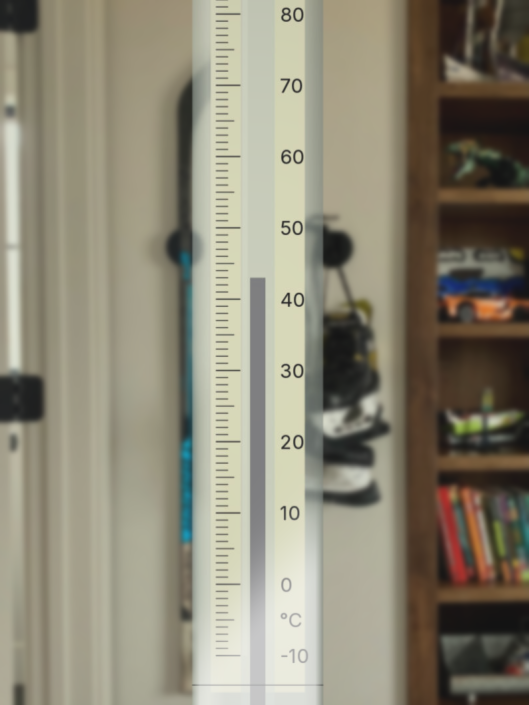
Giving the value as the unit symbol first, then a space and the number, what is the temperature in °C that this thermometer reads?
°C 43
